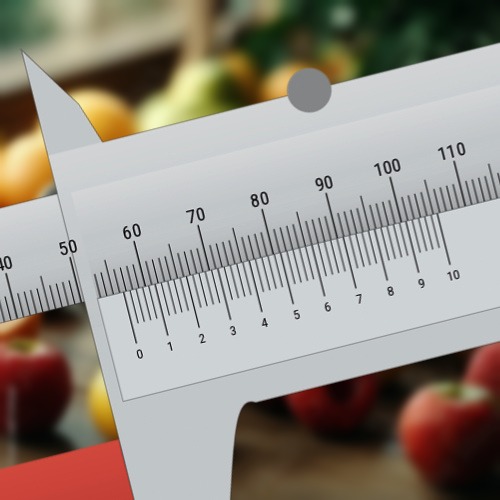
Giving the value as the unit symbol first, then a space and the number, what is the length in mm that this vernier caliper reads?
mm 56.6
